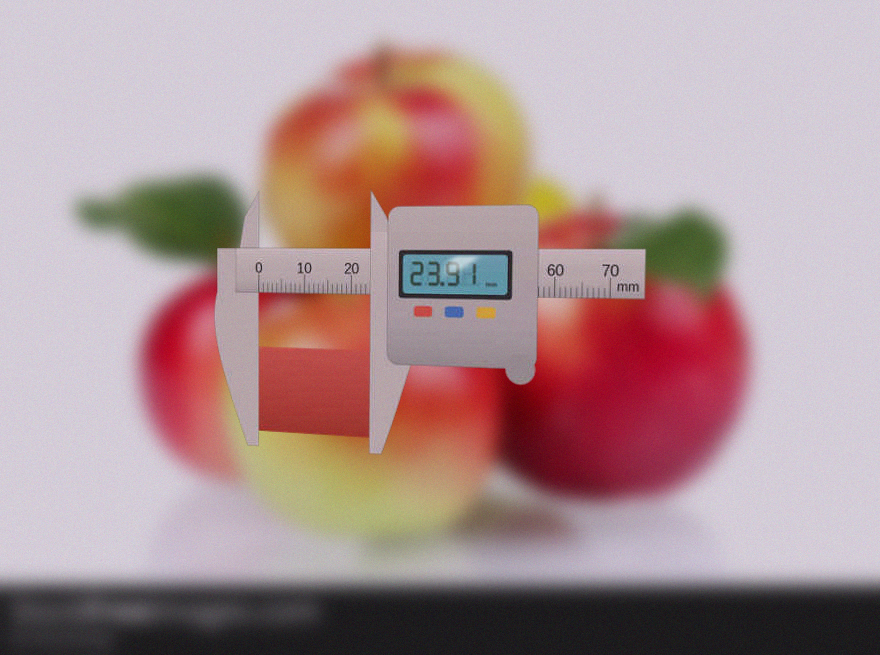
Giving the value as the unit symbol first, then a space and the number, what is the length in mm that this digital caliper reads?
mm 23.91
